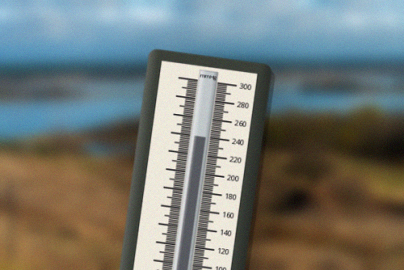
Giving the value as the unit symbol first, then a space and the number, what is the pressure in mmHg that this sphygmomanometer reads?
mmHg 240
